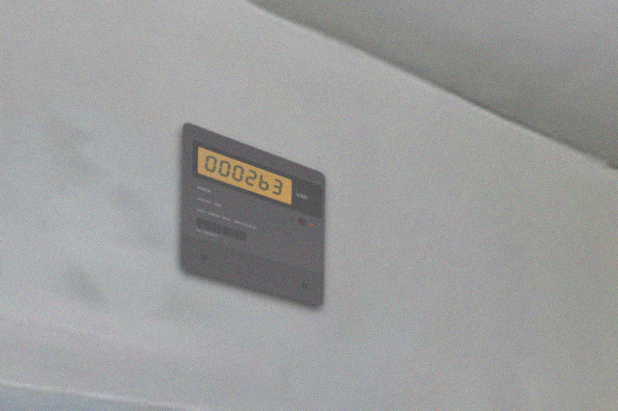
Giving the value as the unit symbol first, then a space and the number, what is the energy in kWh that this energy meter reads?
kWh 263
